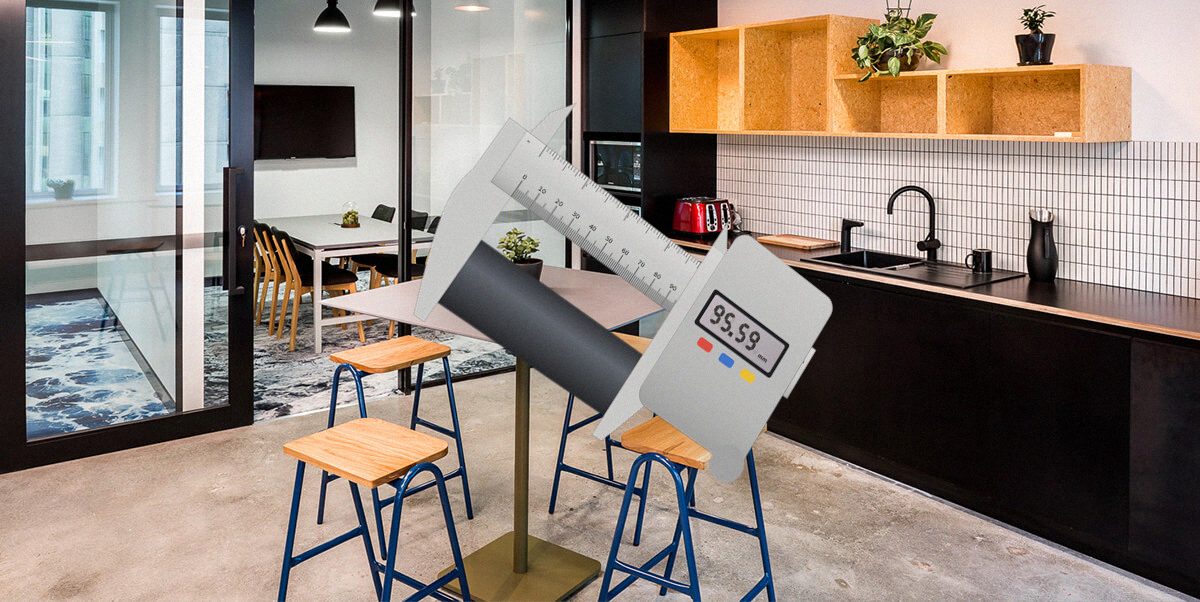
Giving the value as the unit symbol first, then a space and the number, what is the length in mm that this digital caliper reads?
mm 95.59
